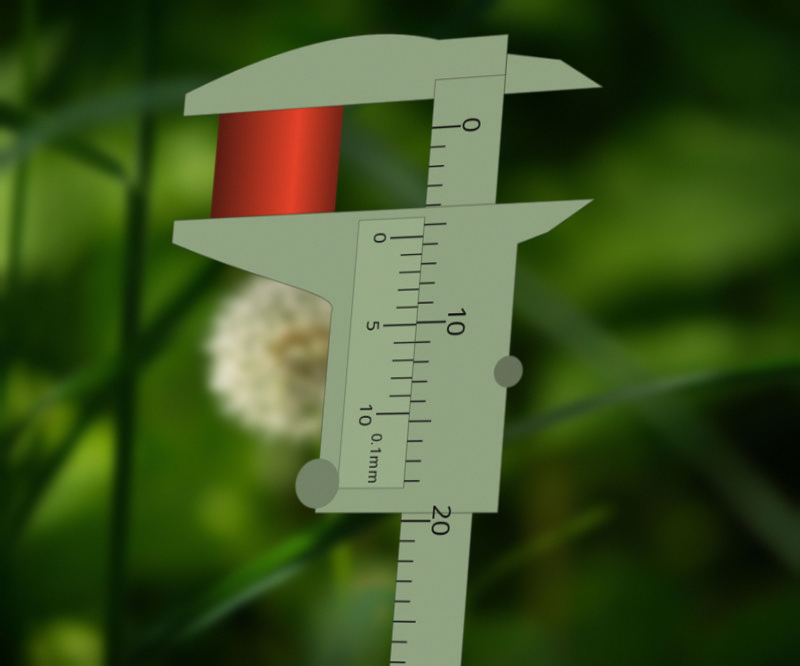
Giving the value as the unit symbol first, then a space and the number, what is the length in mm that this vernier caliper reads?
mm 5.6
